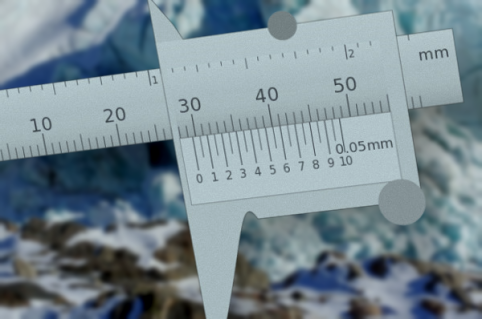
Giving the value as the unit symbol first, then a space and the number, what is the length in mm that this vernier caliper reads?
mm 29.6
